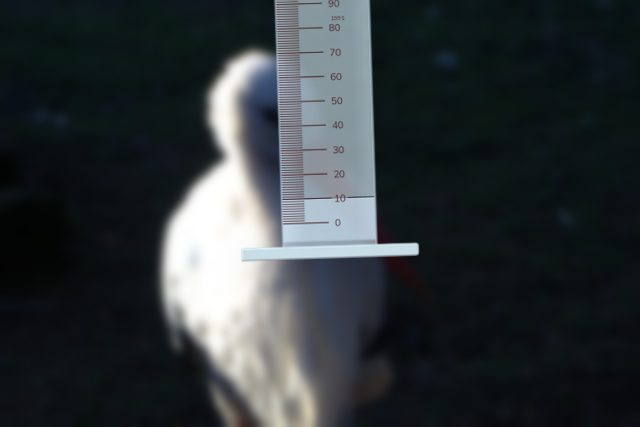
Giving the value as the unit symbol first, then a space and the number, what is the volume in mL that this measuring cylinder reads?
mL 10
